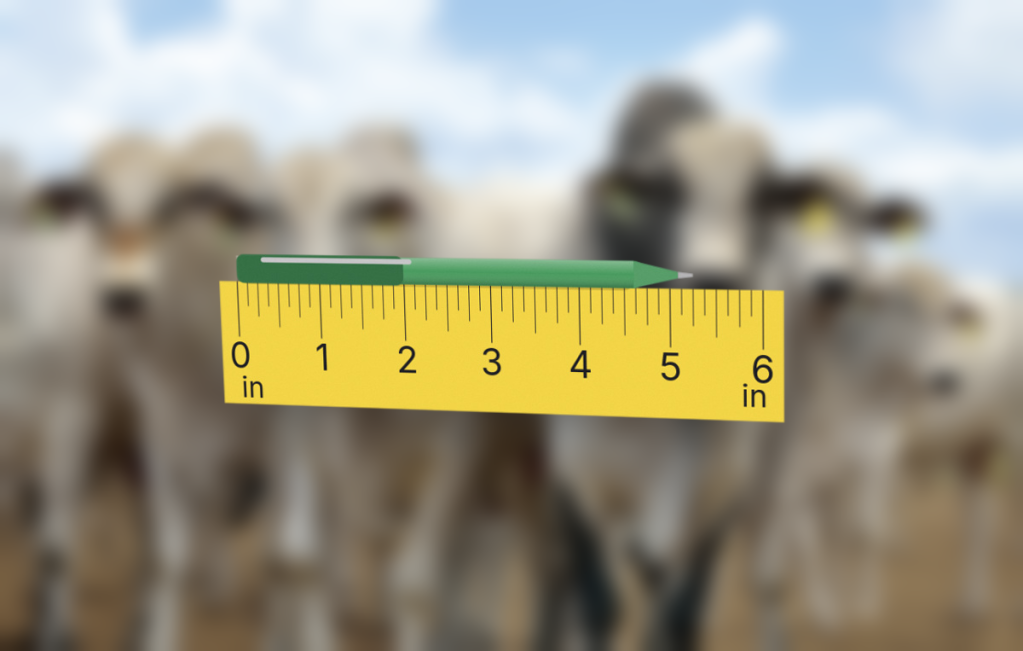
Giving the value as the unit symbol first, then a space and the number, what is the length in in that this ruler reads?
in 5.25
